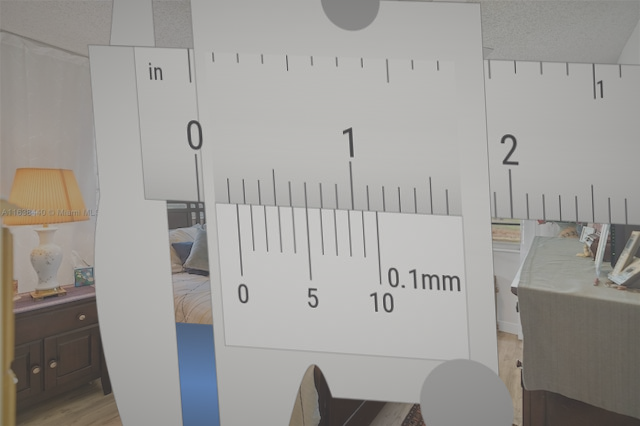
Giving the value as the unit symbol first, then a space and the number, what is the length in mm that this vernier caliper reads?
mm 2.5
